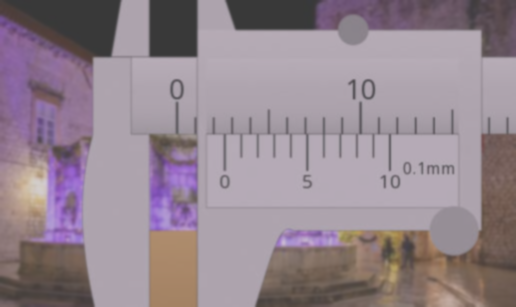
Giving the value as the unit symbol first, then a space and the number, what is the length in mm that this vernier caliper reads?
mm 2.6
